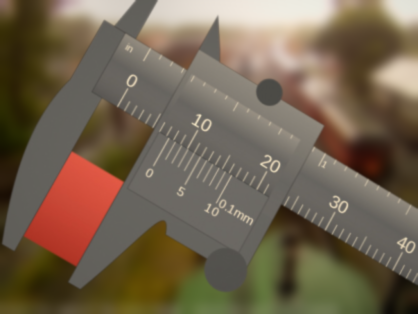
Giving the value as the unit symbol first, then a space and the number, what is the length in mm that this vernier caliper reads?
mm 7.4
